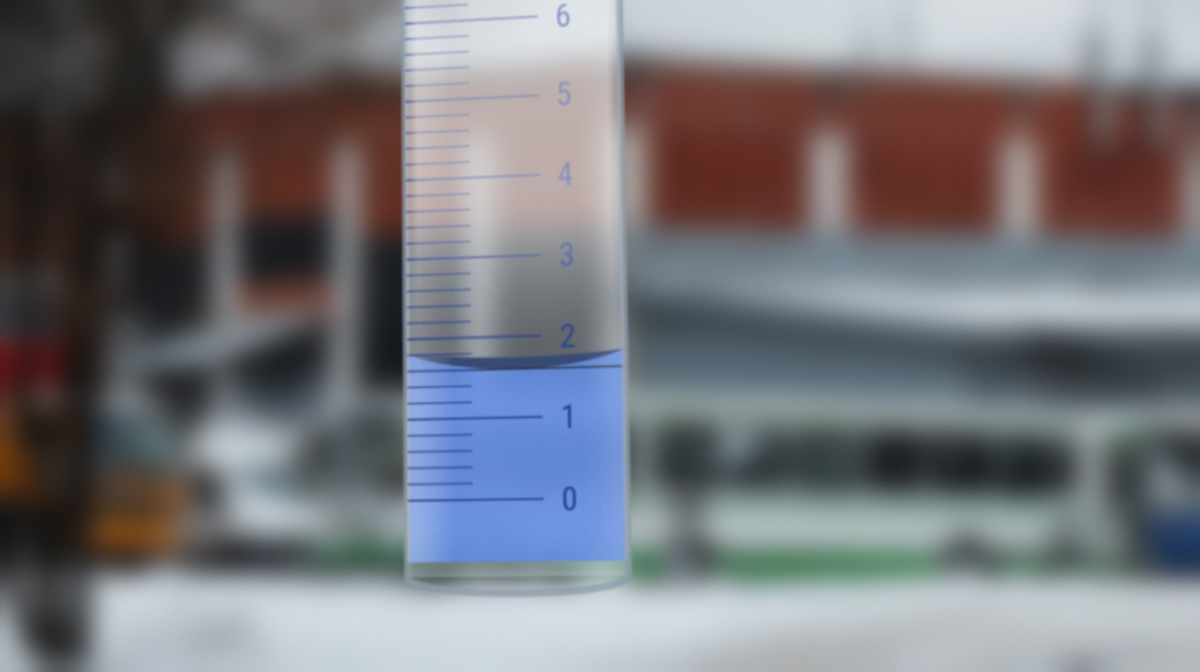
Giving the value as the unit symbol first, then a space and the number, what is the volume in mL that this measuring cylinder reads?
mL 1.6
